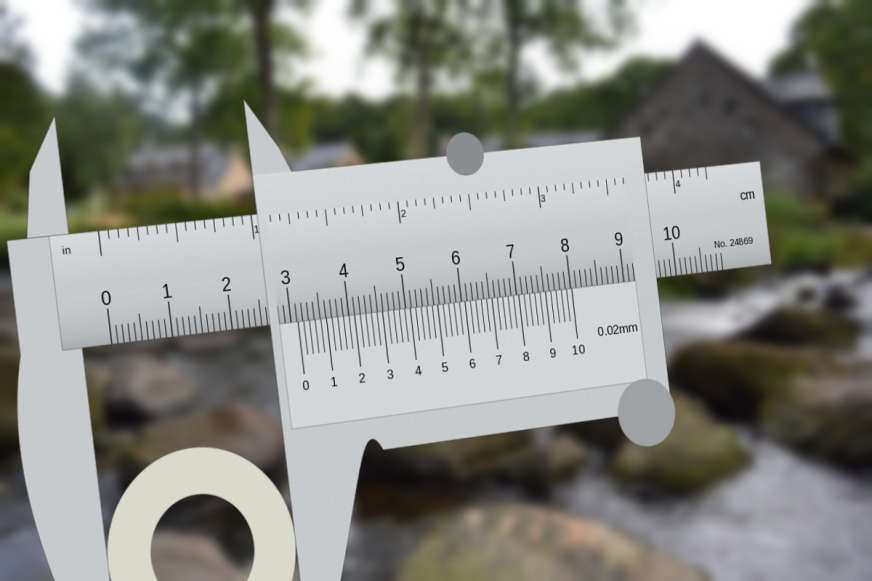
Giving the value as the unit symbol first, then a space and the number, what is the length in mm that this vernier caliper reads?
mm 31.2
